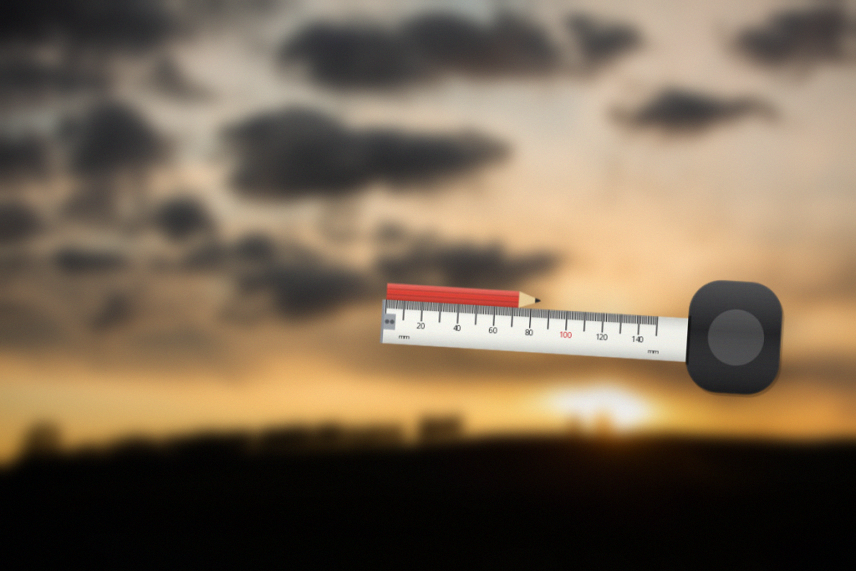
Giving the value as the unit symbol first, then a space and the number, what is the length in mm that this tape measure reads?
mm 85
